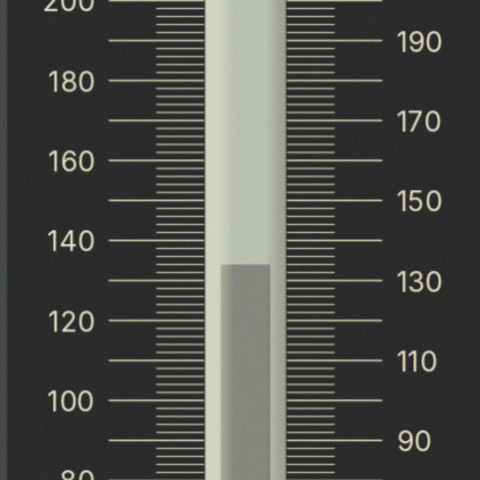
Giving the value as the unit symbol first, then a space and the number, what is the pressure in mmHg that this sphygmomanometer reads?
mmHg 134
